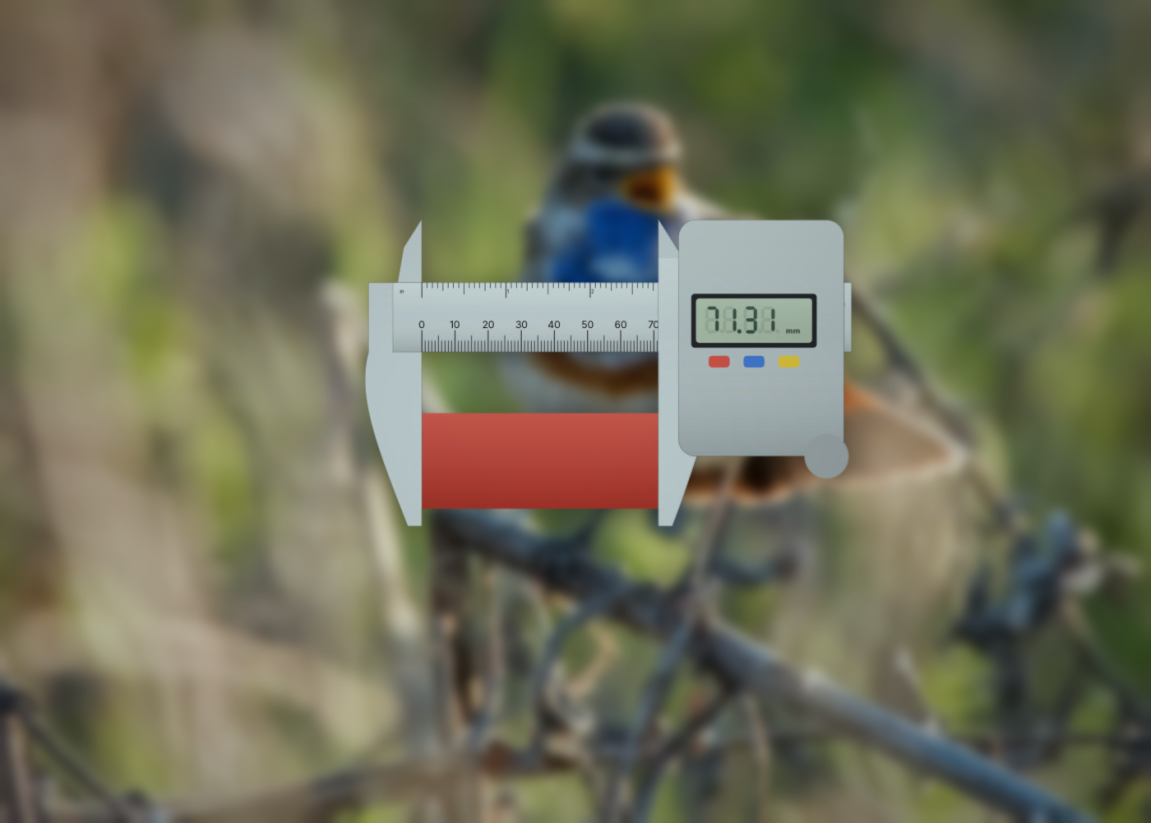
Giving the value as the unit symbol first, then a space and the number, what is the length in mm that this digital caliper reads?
mm 71.31
